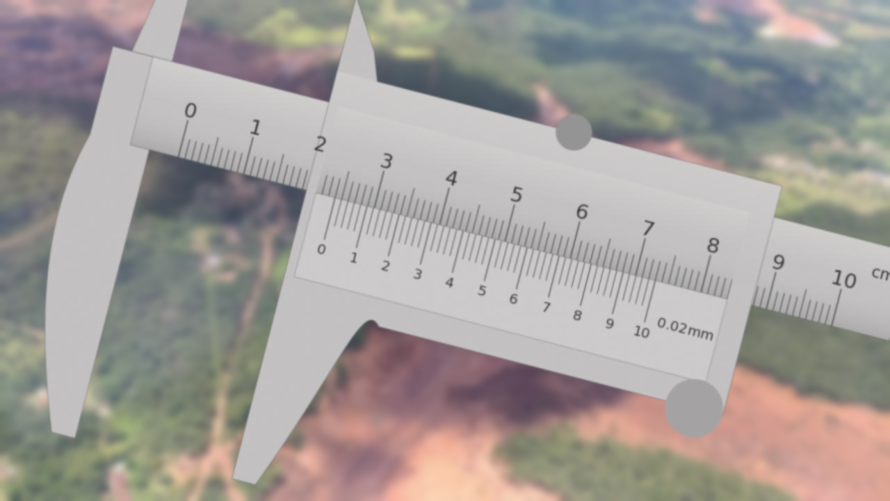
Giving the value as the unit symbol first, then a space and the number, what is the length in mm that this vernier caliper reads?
mm 24.0
